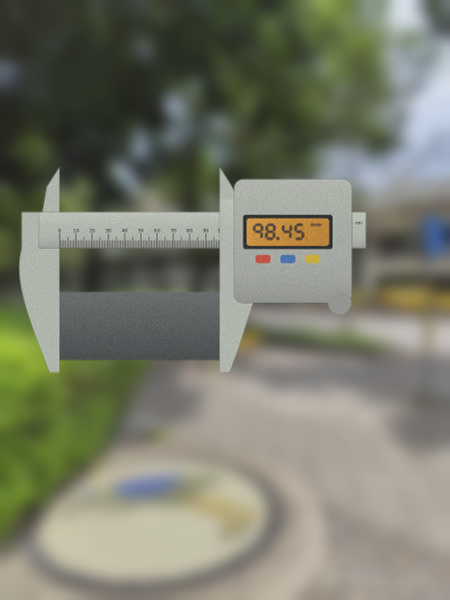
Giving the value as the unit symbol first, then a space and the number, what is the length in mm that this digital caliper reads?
mm 98.45
